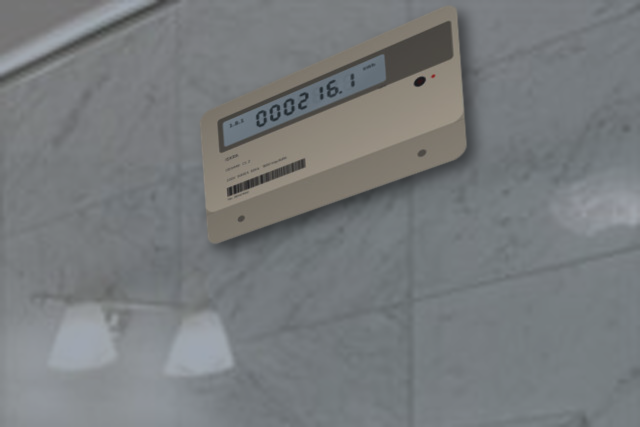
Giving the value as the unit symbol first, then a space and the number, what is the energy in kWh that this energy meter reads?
kWh 216.1
